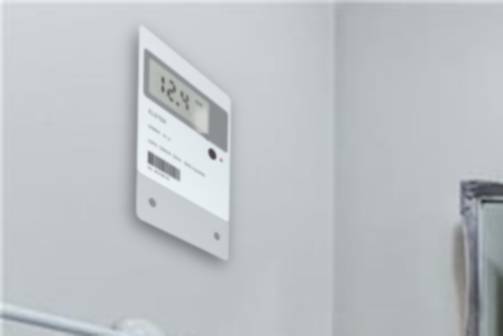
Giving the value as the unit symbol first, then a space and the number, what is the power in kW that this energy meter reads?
kW 12.4
